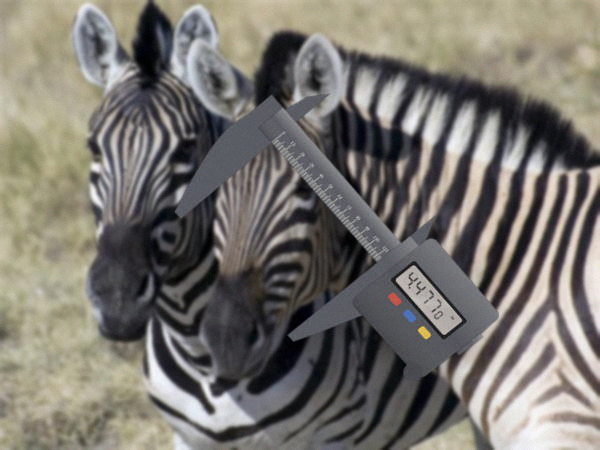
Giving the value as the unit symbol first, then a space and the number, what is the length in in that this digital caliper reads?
in 4.4770
